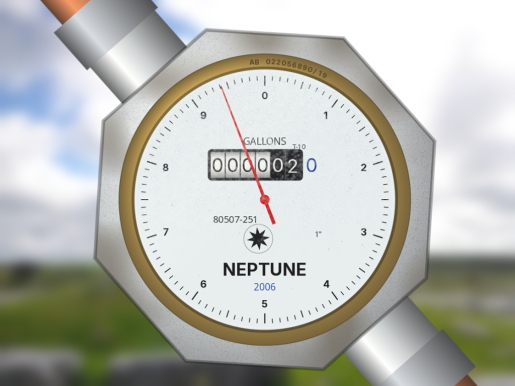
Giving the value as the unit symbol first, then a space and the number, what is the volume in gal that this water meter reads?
gal 19.4
